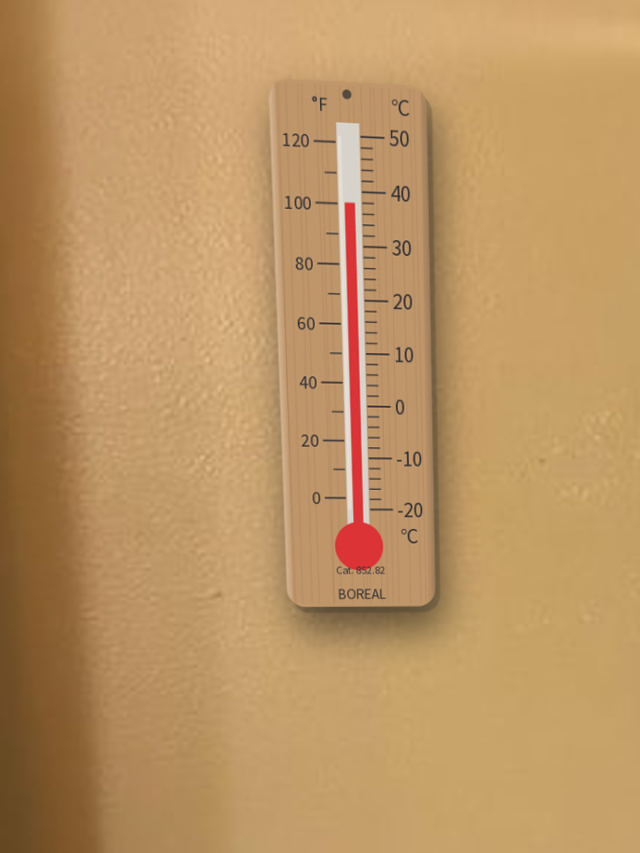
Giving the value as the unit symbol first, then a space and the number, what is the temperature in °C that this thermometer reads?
°C 38
